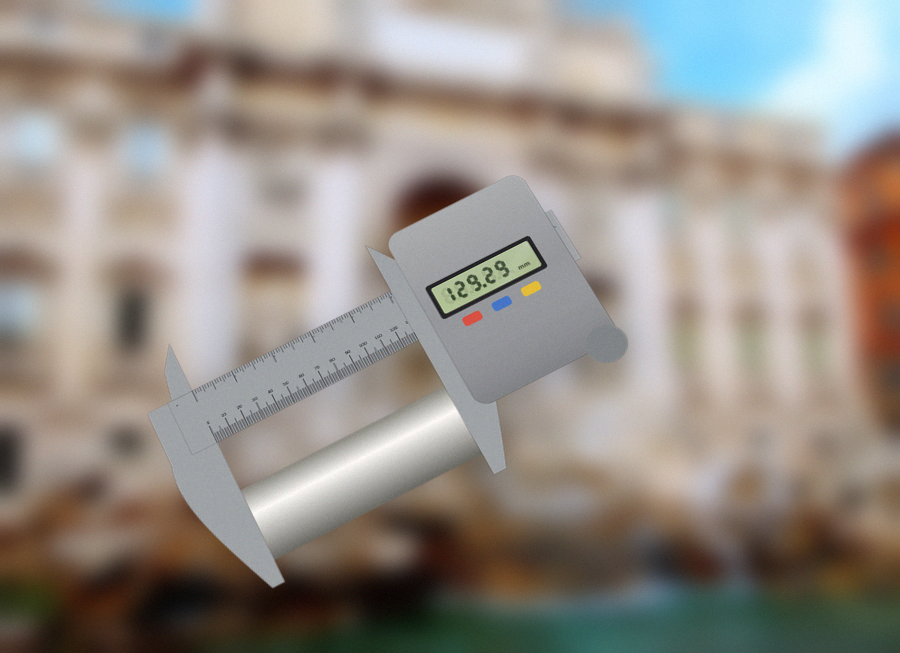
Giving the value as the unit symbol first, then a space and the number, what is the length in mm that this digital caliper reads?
mm 129.29
